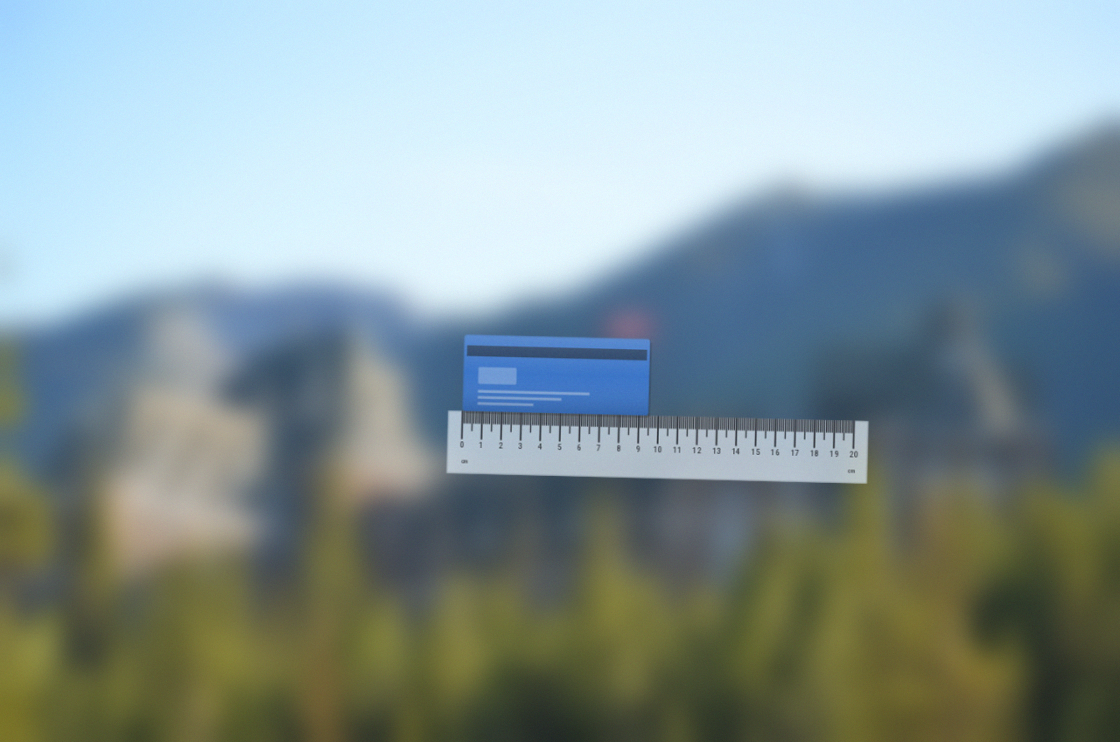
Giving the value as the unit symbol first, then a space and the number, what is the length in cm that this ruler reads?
cm 9.5
